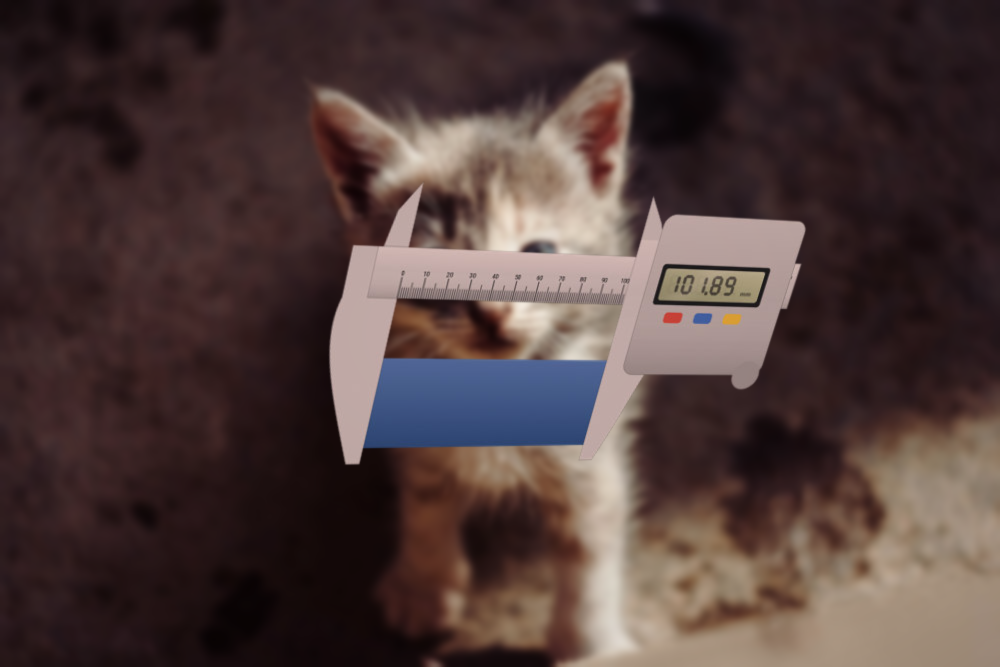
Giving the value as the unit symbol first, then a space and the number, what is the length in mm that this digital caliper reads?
mm 101.89
